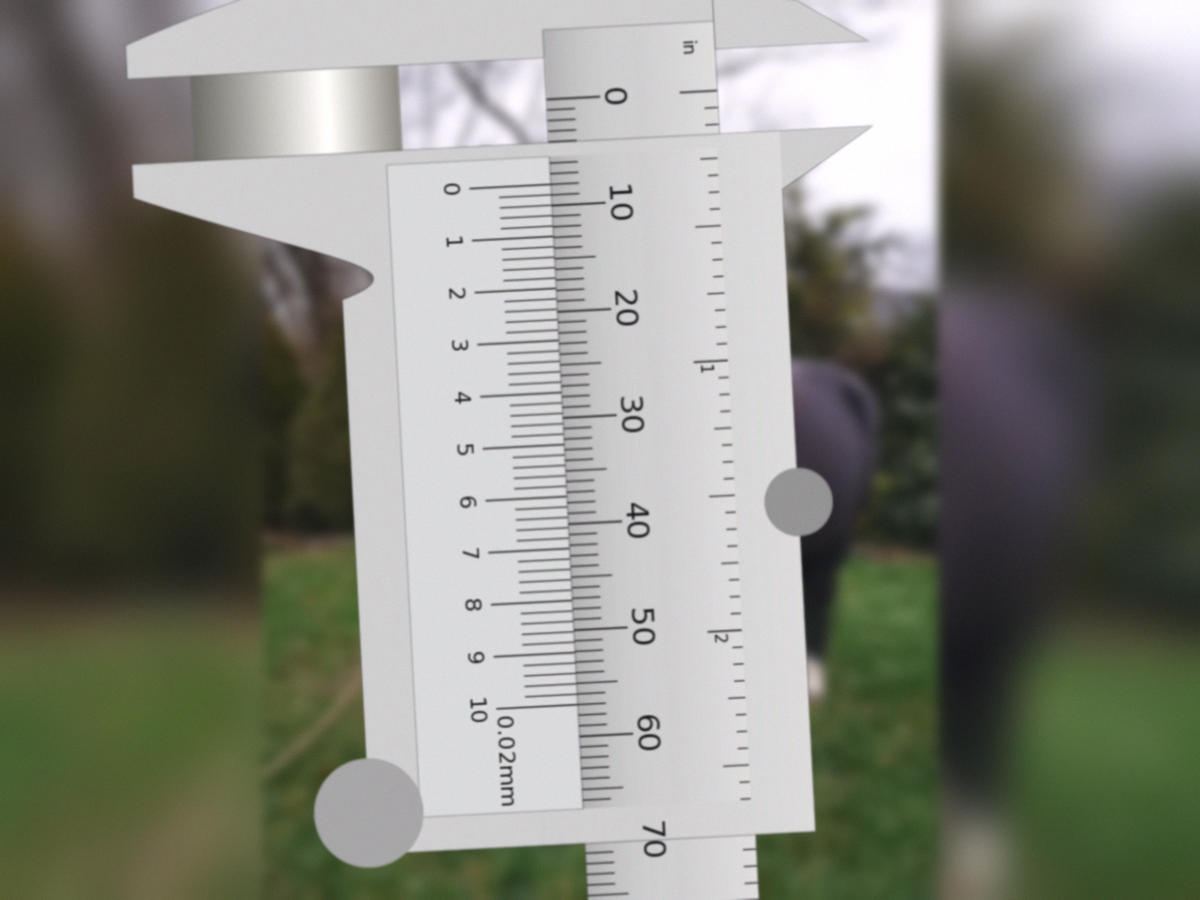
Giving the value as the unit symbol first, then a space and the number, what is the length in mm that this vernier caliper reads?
mm 8.0
